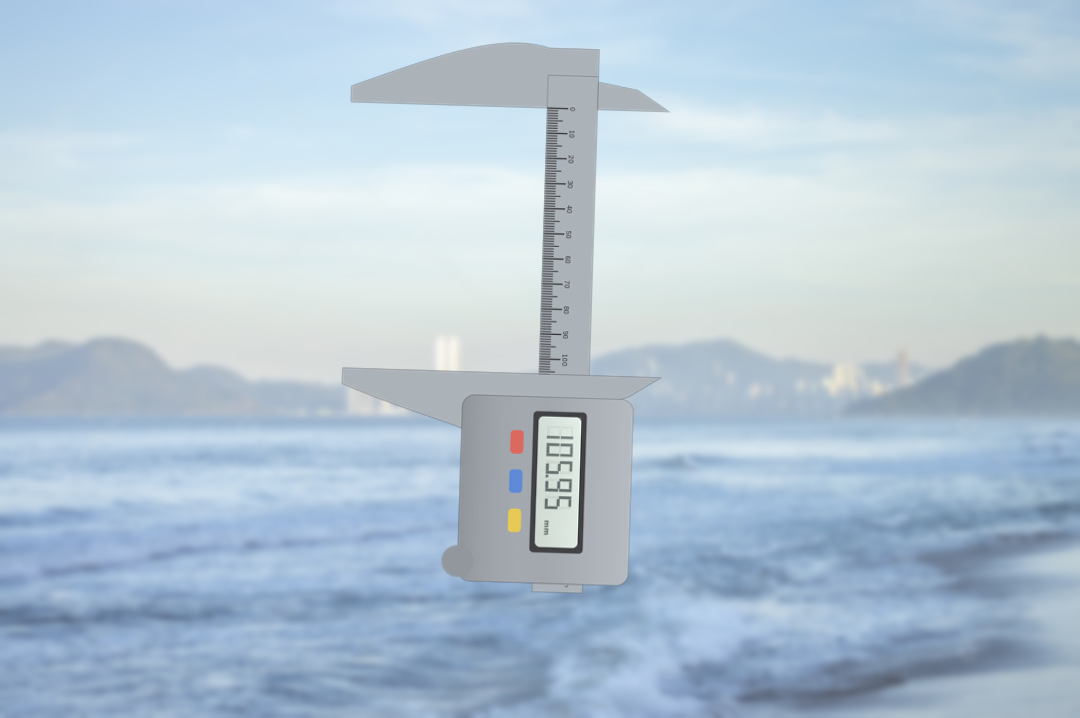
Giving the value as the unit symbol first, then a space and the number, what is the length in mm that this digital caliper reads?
mm 105.95
